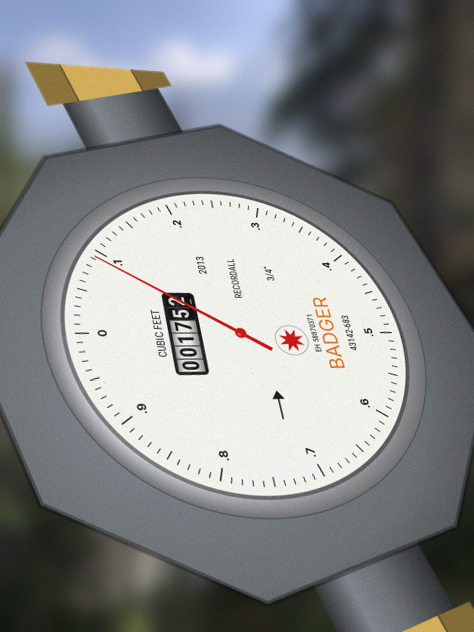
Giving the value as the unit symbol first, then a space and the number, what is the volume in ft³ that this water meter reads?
ft³ 1752.09
